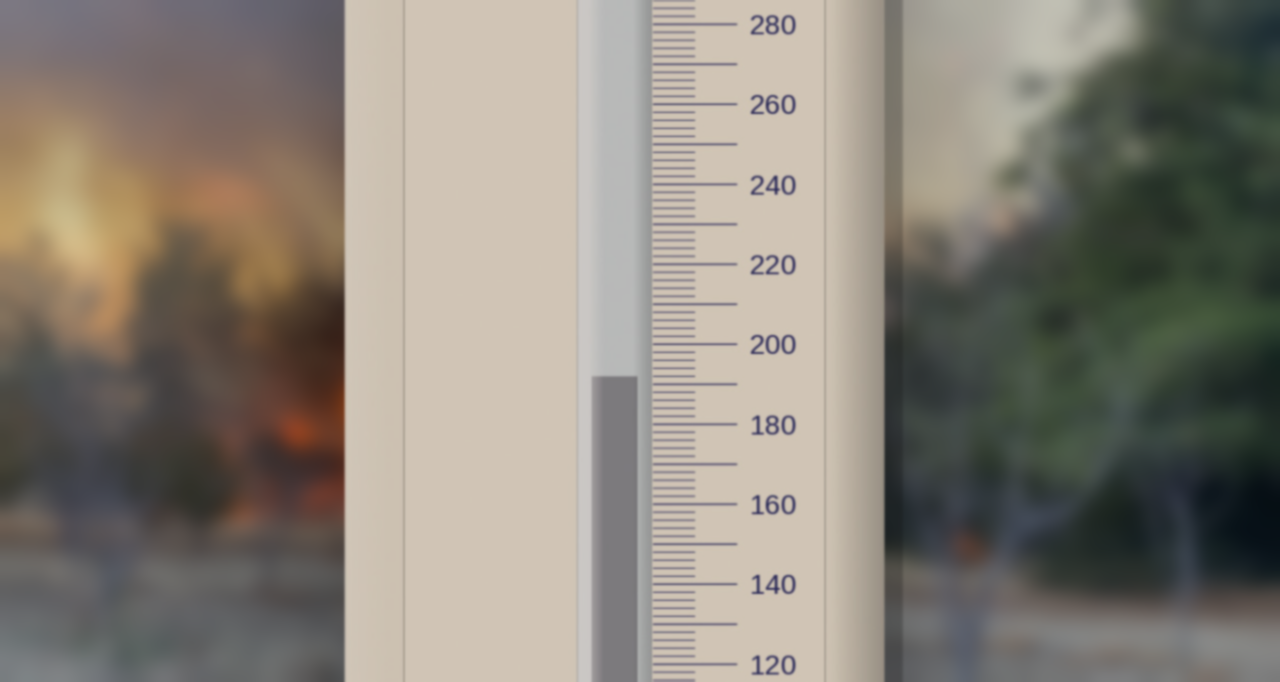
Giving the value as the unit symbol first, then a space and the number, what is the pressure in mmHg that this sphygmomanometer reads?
mmHg 192
